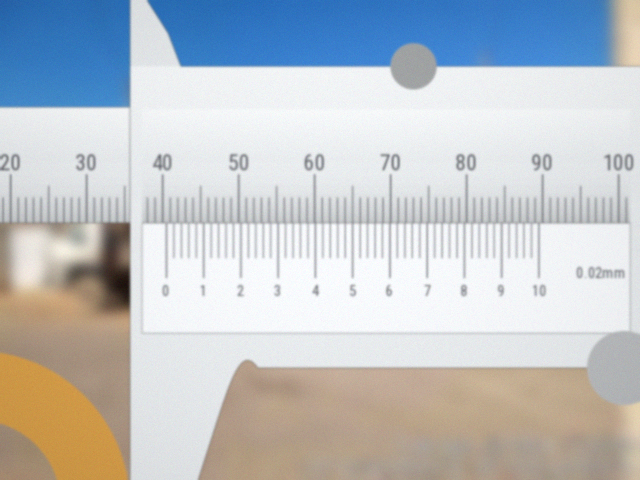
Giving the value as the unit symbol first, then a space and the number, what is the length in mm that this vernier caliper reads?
mm 40.5
